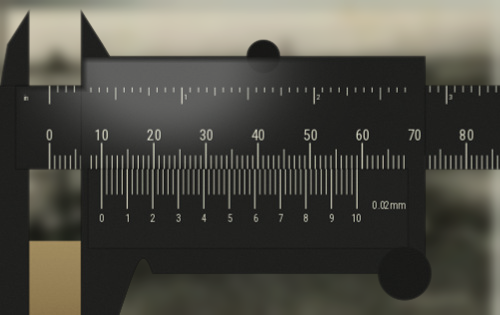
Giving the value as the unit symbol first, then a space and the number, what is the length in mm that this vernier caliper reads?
mm 10.0
